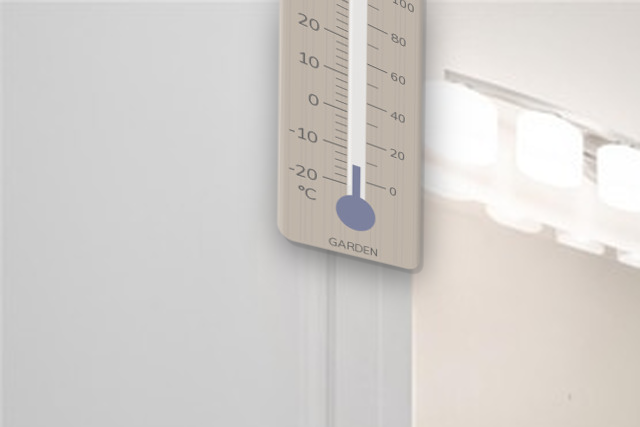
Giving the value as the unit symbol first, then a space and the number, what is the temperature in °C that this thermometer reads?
°C -14
